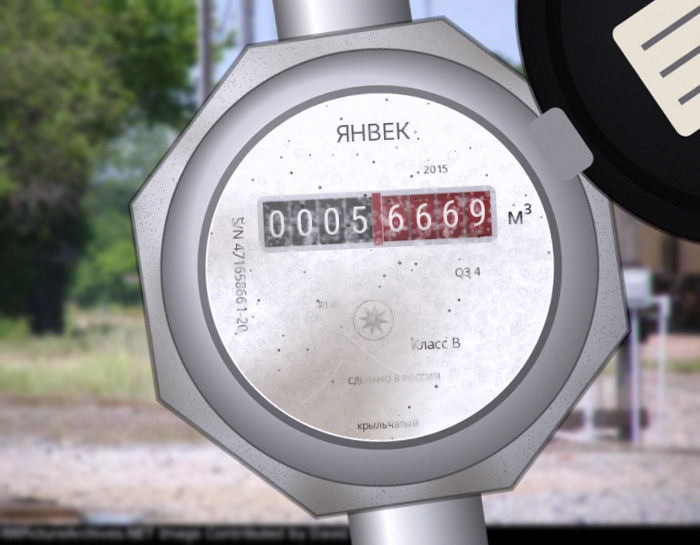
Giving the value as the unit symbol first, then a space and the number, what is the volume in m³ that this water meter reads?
m³ 5.6669
